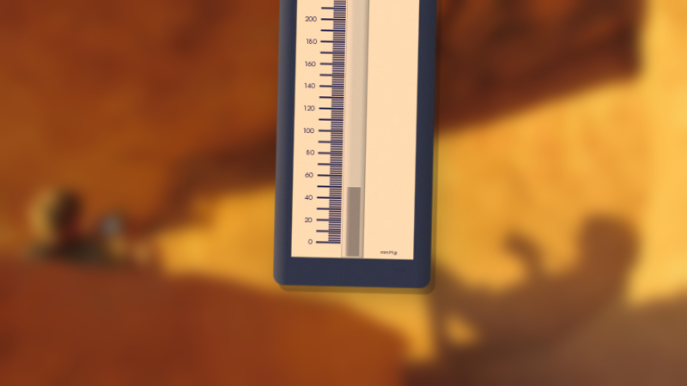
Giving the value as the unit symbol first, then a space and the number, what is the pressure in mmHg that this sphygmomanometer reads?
mmHg 50
